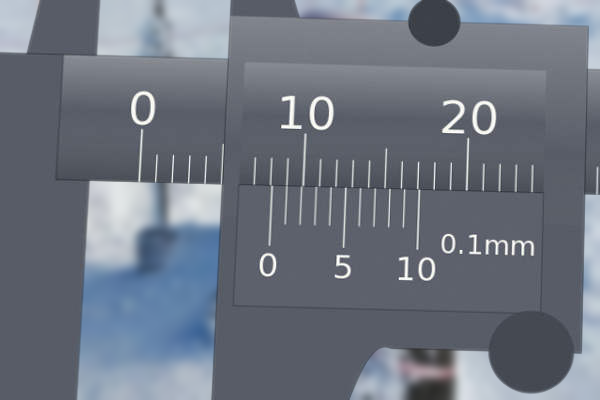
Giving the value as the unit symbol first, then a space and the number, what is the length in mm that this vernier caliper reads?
mm 8.1
